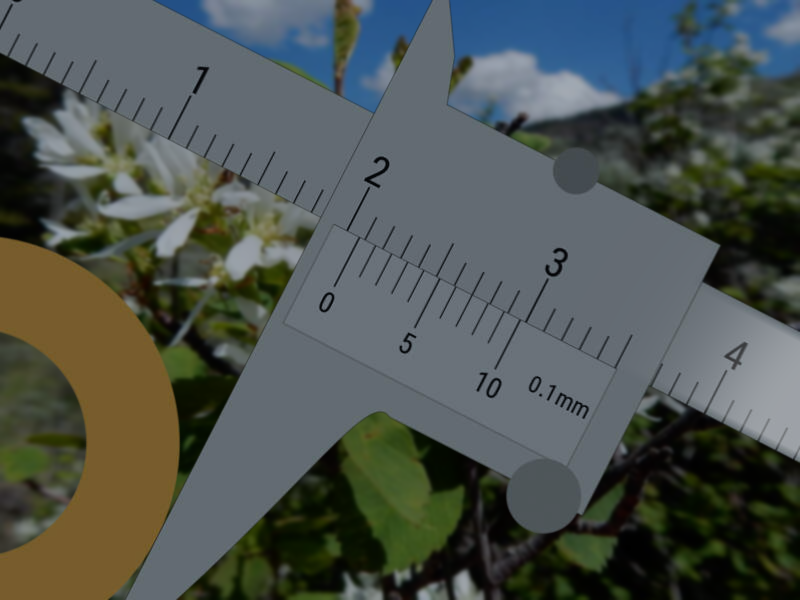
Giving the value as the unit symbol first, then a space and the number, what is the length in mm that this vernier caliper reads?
mm 20.7
